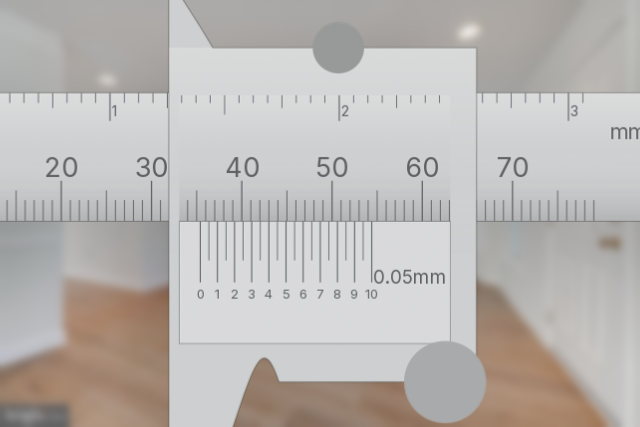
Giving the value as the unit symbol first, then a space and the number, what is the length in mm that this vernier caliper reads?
mm 35.4
